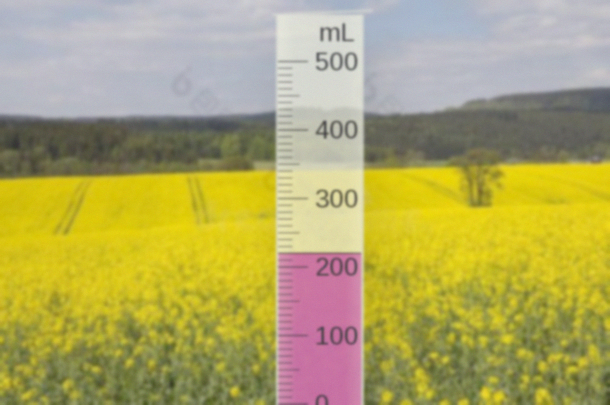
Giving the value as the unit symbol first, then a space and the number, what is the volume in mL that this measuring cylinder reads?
mL 220
